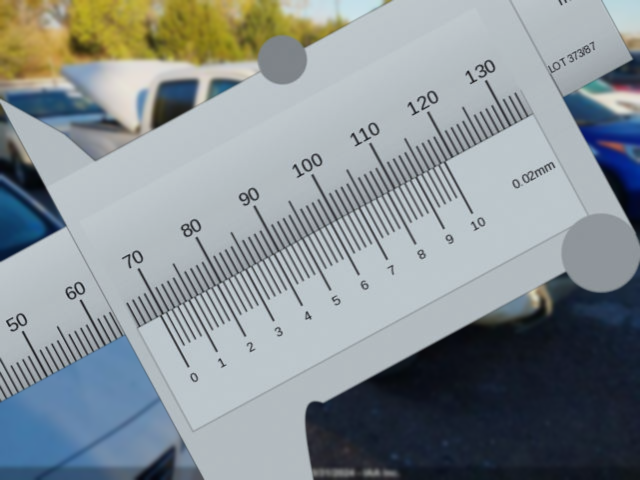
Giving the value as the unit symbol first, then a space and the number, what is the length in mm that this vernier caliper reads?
mm 69.6
